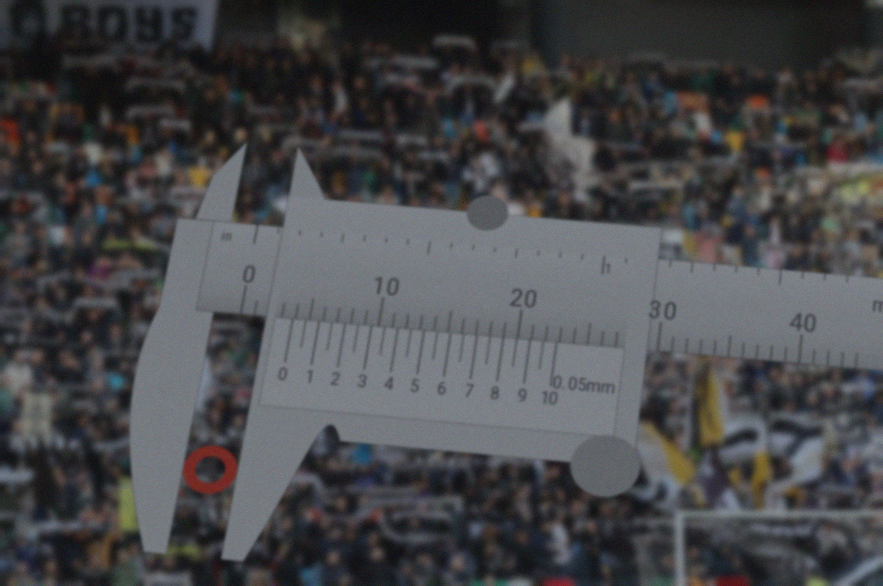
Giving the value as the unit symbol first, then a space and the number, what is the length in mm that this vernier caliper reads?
mm 3.8
